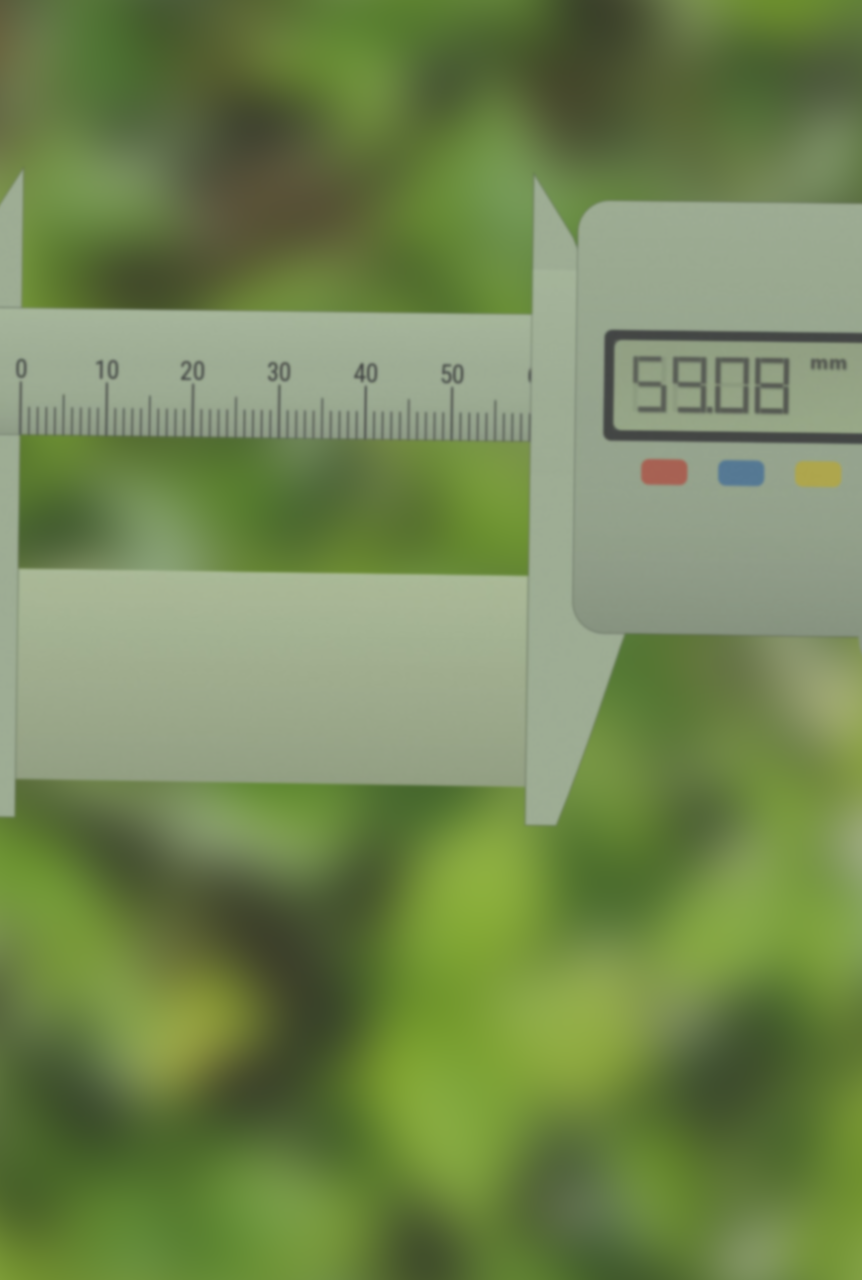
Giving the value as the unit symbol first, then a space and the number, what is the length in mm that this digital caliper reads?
mm 59.08
